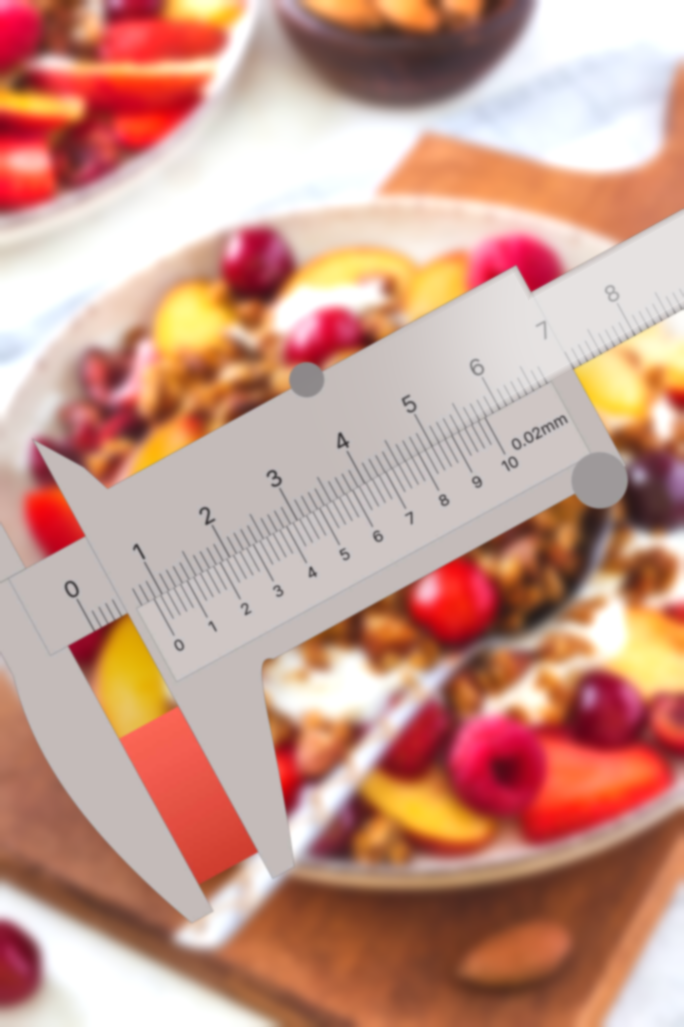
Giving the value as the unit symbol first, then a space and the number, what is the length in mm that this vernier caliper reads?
mm 8.8
